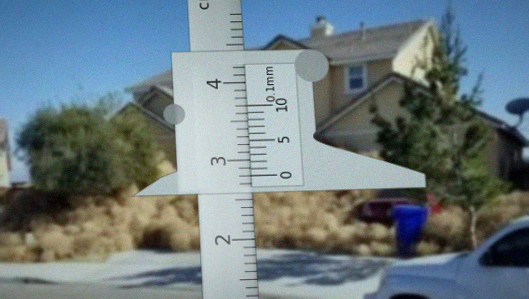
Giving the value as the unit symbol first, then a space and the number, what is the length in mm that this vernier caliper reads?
mm 28.0
